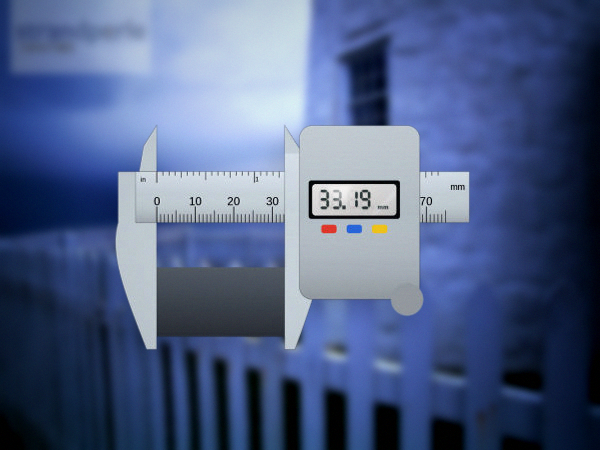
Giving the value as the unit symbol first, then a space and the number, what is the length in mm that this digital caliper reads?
mm 33.19
